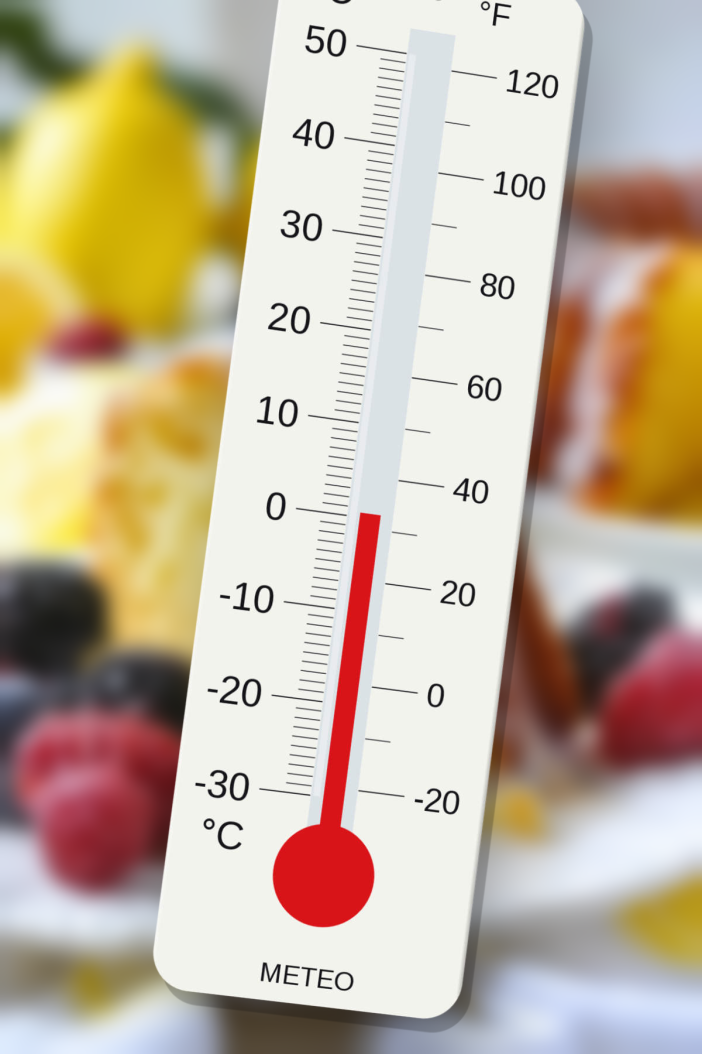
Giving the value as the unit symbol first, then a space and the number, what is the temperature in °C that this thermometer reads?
°C 0.5
